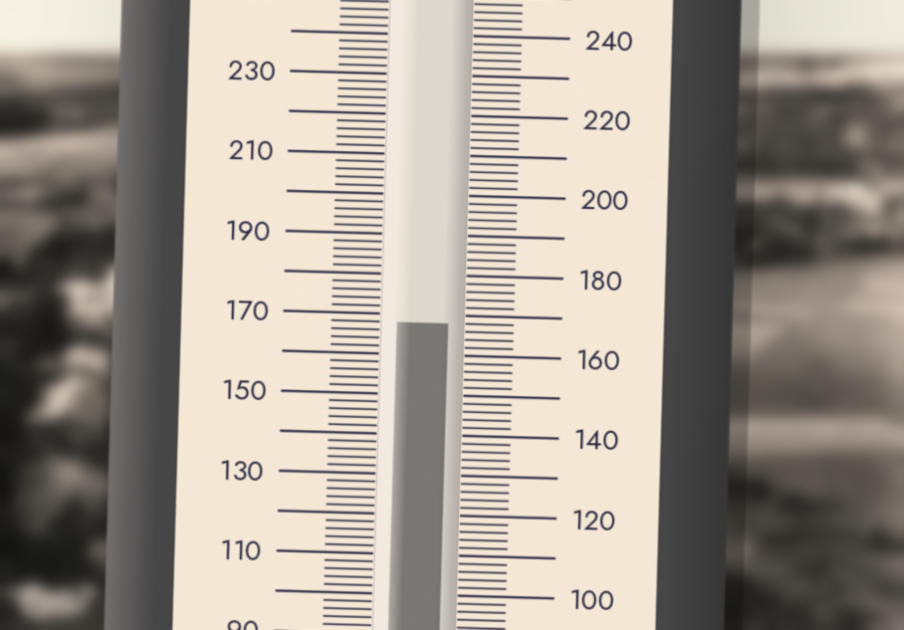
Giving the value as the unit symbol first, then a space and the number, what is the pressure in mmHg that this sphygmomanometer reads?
mmHg 168
